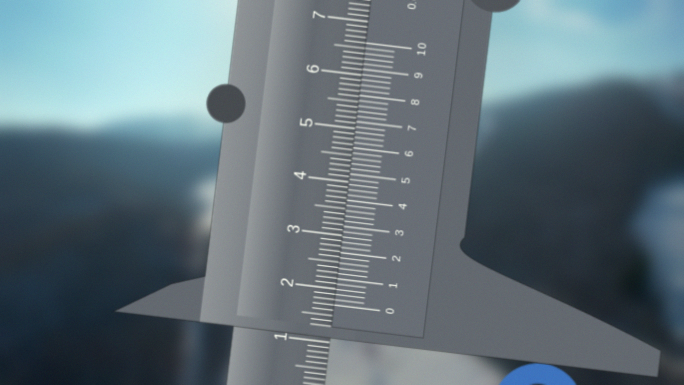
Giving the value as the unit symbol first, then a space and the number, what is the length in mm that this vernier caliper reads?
mm 17.0
